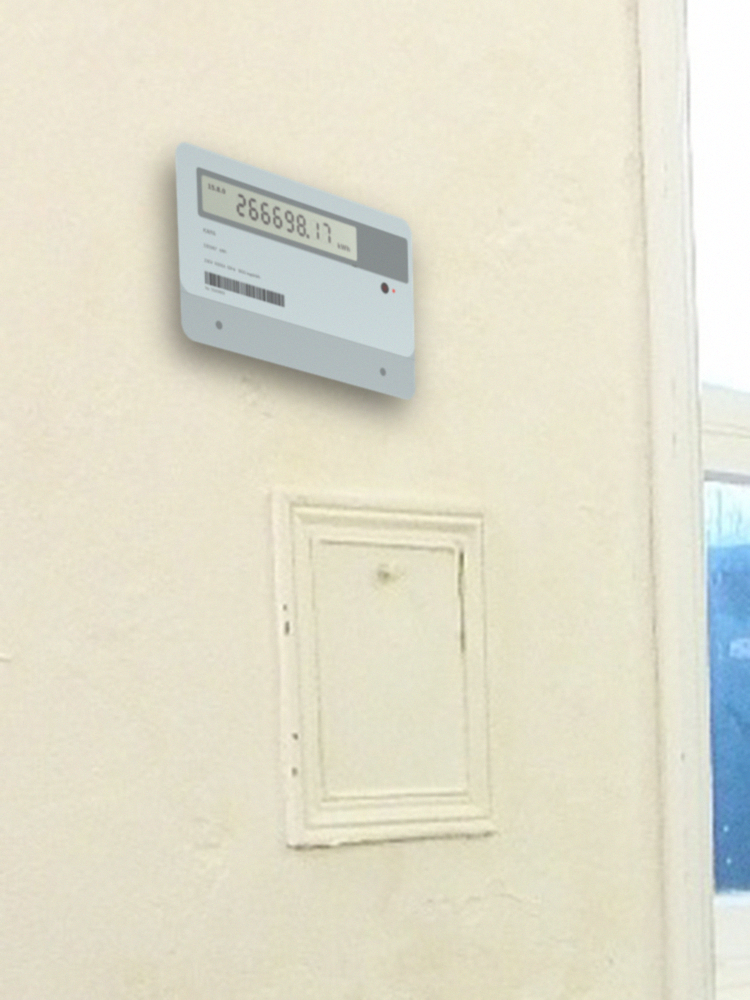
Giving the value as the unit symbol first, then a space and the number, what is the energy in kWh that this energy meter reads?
kWh 266698.17
